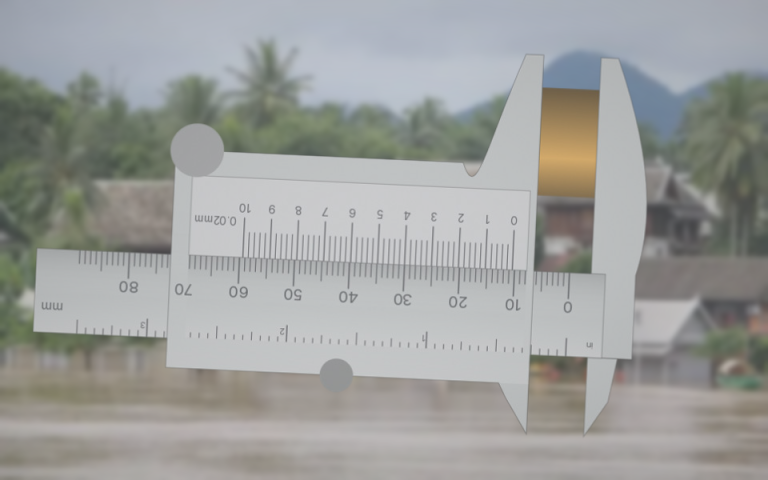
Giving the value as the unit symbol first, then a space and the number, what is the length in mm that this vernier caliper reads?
mm 10.4
